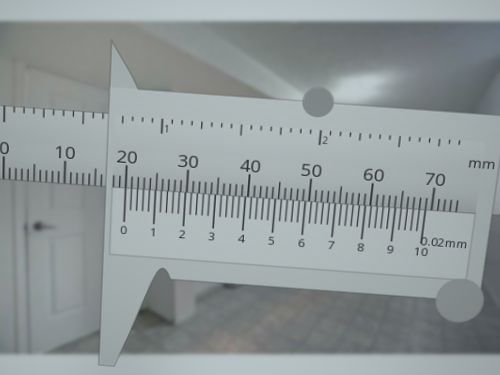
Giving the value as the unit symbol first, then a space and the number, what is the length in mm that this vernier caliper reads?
mm 20.0
